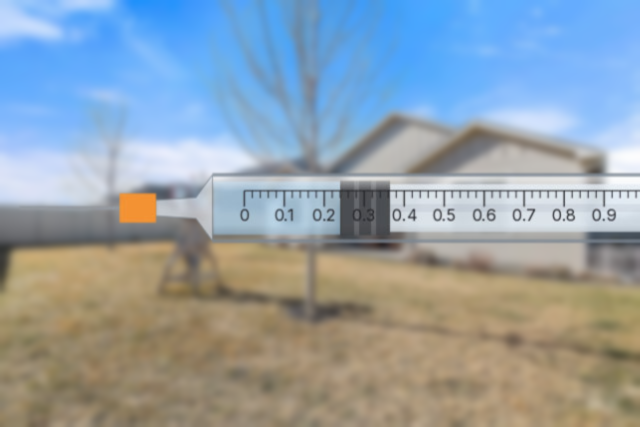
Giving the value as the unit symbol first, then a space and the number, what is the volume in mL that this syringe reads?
mL 0.24
